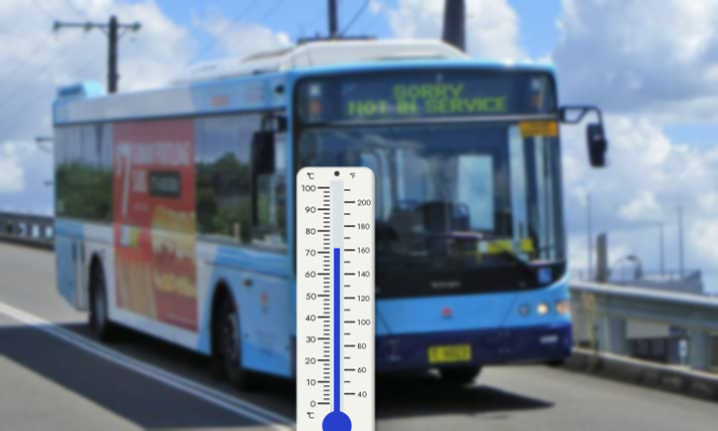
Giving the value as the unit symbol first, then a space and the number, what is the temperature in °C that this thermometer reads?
°C 72
